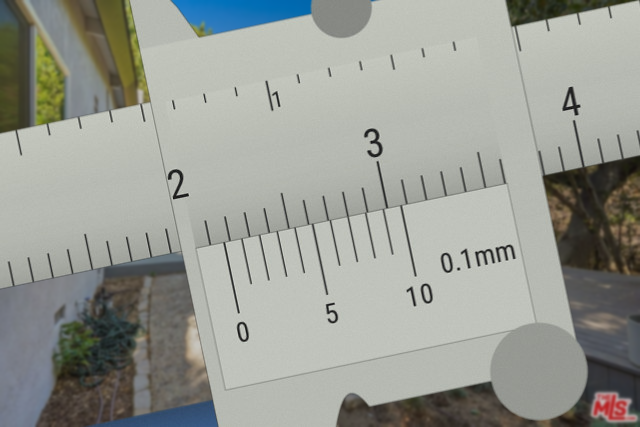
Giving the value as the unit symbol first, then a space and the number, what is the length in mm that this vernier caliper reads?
mm 21.7
